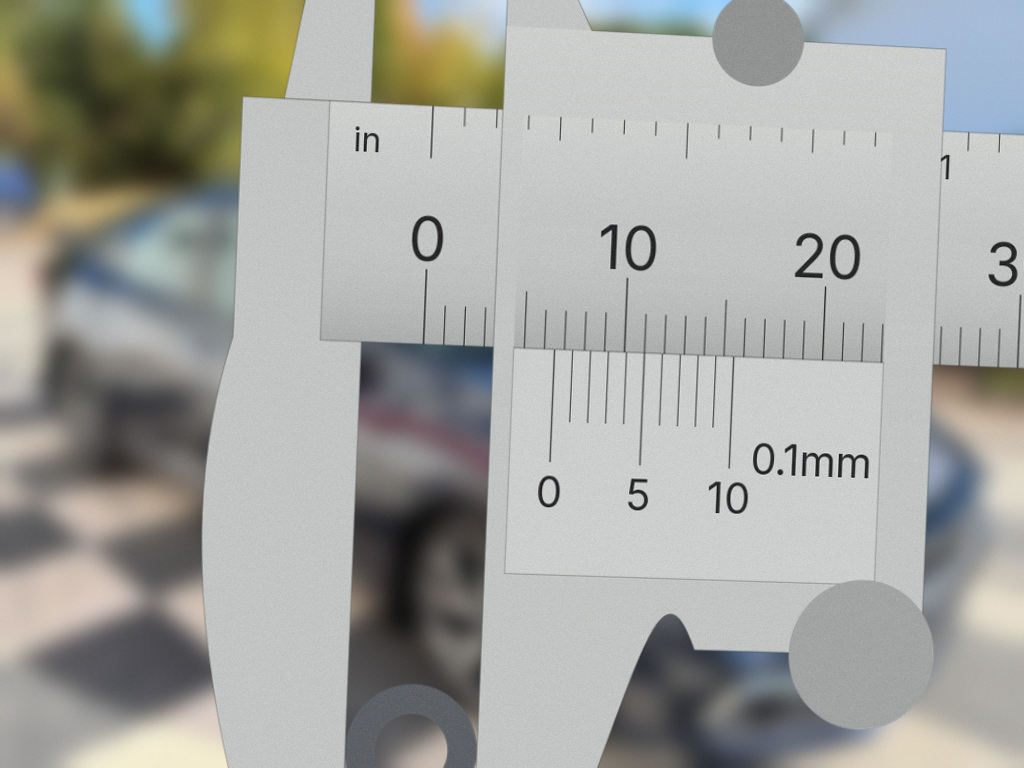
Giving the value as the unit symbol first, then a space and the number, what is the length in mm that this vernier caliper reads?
mm 6.5
